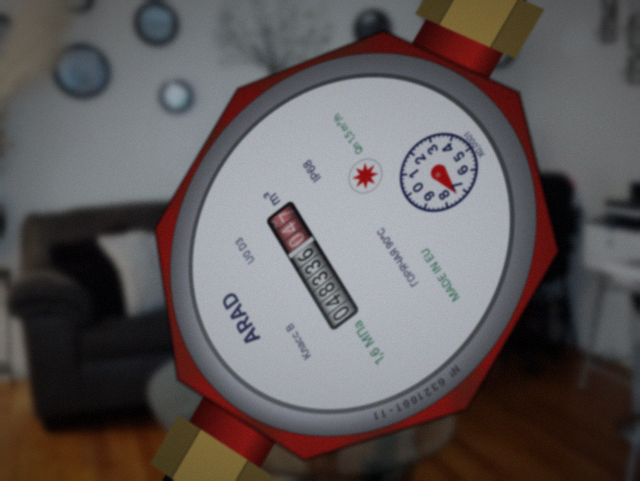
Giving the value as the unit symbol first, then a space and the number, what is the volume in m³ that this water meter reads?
m³ 48336.0467
